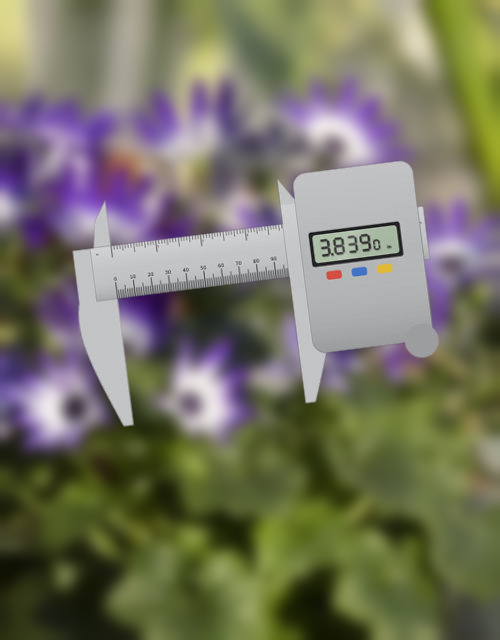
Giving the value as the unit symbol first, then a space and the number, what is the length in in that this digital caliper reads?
in 3.8390
